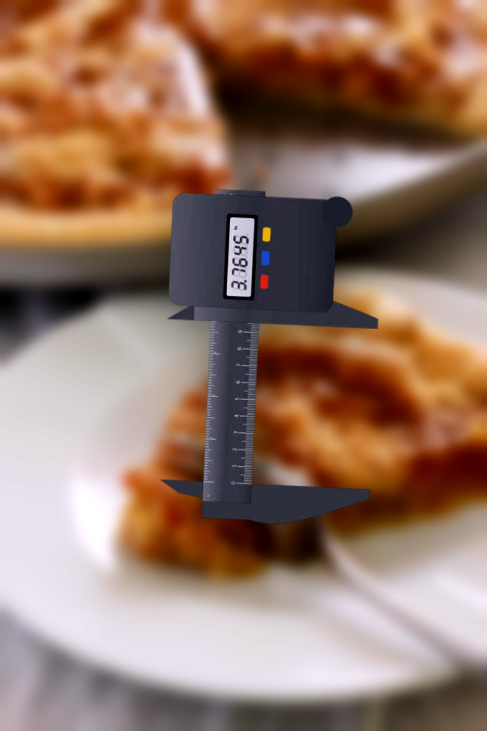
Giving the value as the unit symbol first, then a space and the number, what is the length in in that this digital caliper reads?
in 3.7645
